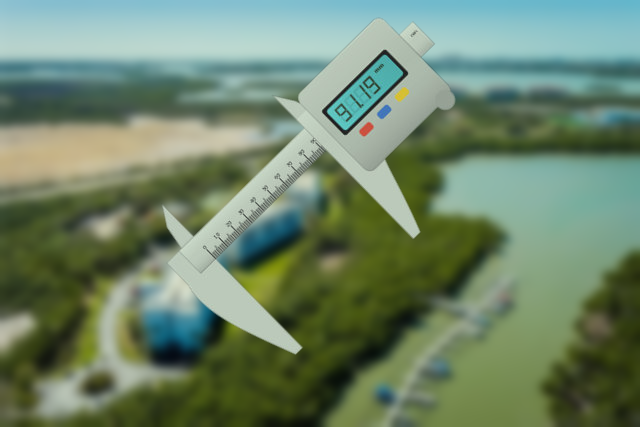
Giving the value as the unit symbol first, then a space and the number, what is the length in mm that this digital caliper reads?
mm 91.19
